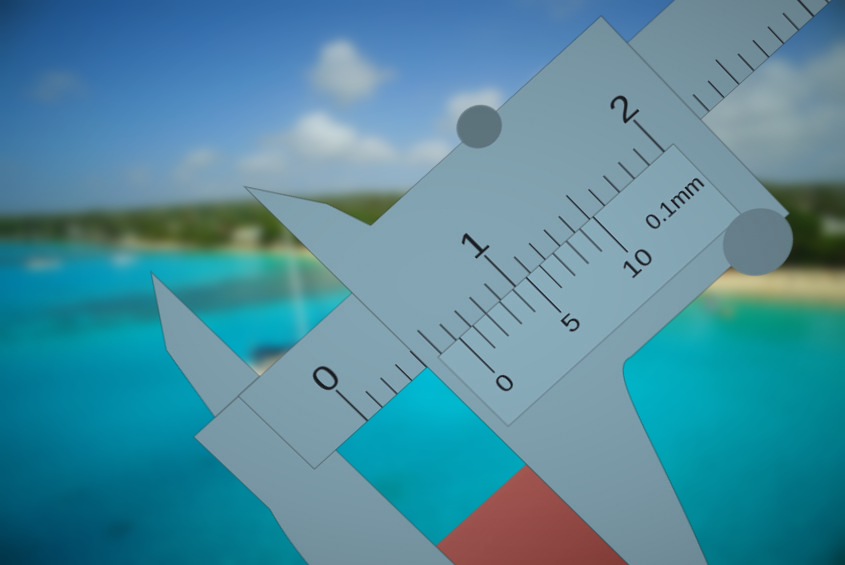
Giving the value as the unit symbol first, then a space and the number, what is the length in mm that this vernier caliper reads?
mm 6.2
